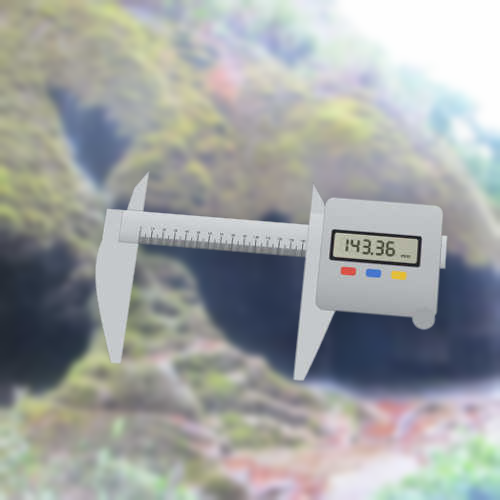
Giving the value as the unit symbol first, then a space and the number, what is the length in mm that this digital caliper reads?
mm 143.36
